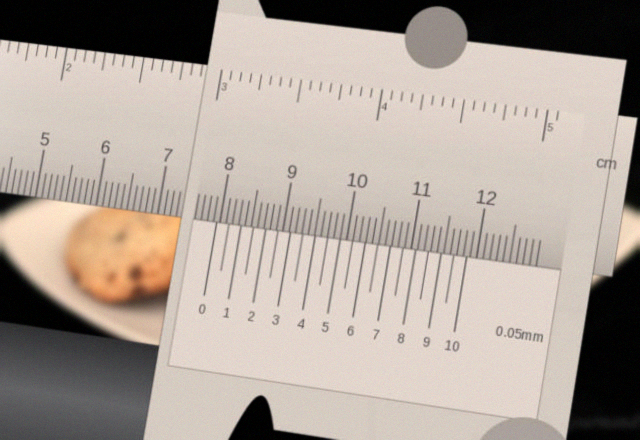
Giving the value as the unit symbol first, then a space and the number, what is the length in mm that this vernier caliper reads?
mm 79.5
